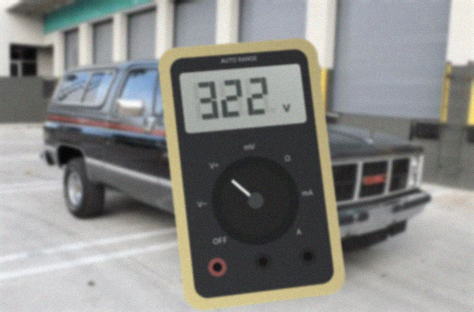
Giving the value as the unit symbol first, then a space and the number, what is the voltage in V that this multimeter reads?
V 322
